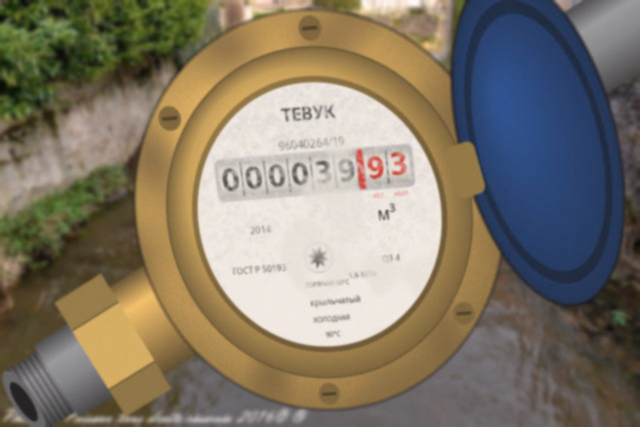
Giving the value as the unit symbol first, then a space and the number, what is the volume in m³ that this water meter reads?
m³ 39.93
